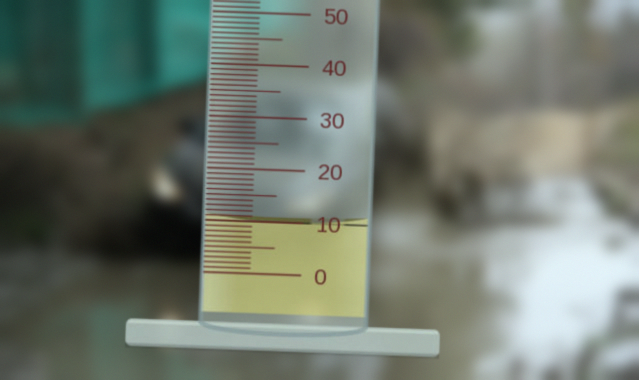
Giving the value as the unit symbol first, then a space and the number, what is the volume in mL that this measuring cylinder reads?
mL 10
